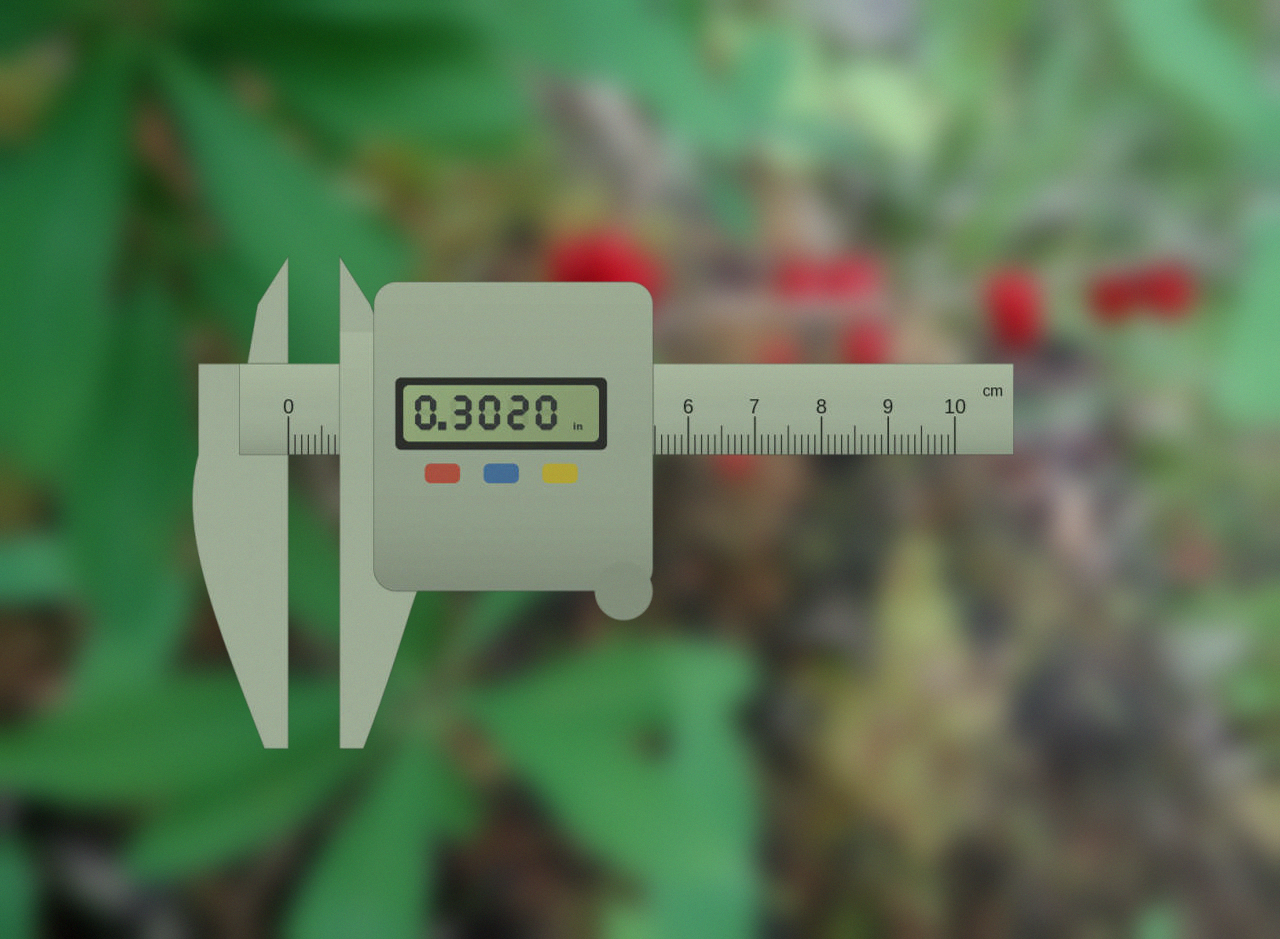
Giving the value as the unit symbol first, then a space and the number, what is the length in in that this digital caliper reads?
in 0.3020
